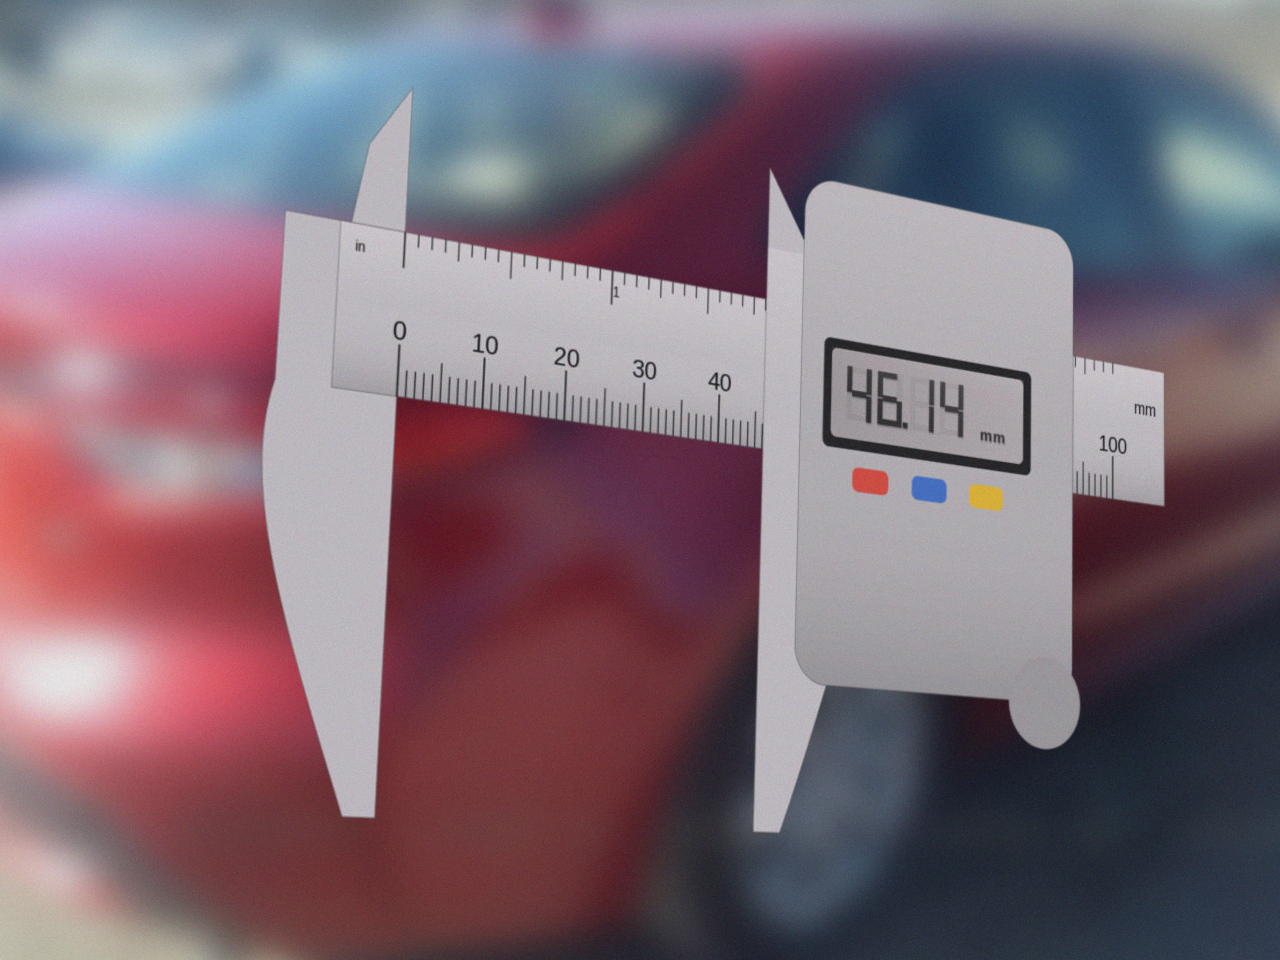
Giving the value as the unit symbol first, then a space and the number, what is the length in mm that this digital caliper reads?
mm 46.14
